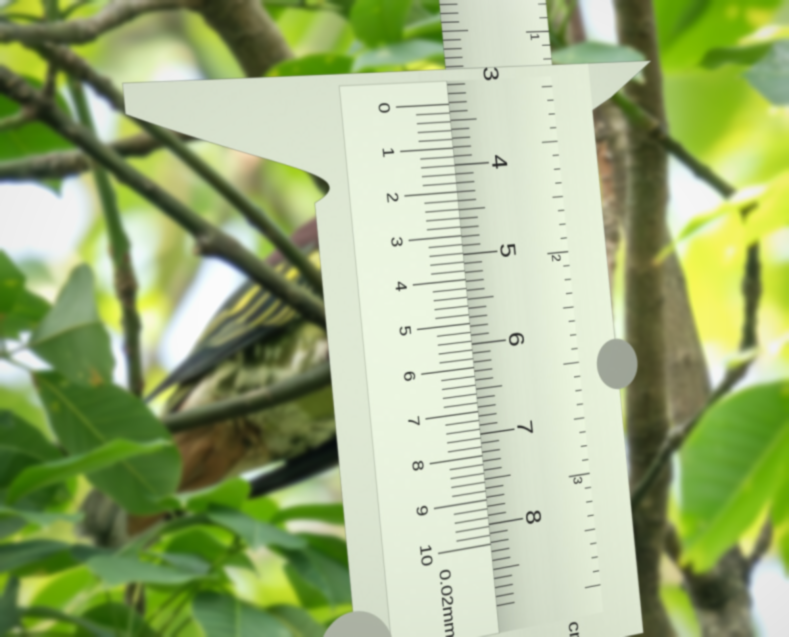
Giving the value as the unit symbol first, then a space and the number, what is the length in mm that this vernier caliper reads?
mm 33.2
